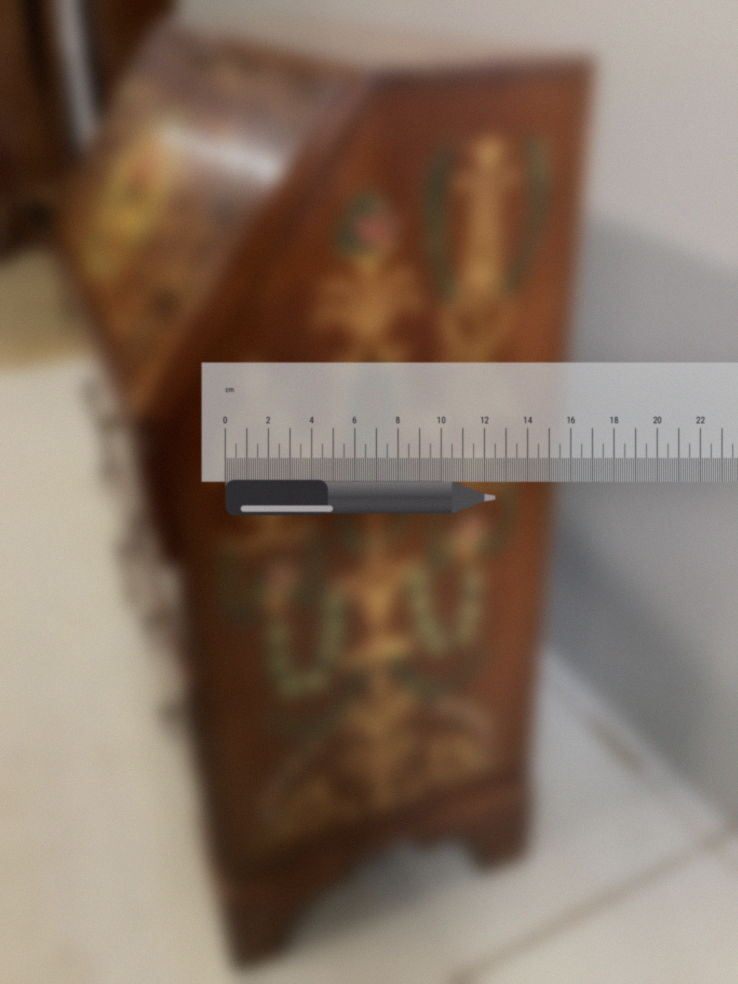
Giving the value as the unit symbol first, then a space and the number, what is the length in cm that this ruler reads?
cm 12.5
